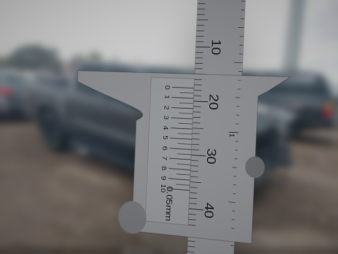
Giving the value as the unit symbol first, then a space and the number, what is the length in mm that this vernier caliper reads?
mm 17.6
